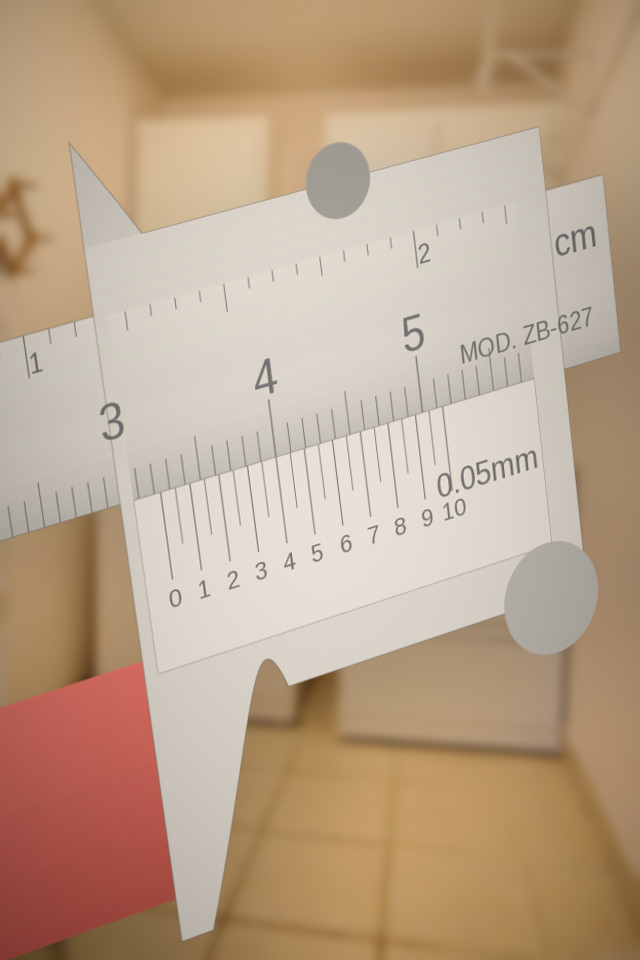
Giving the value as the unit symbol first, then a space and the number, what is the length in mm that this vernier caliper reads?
mm 32.4
